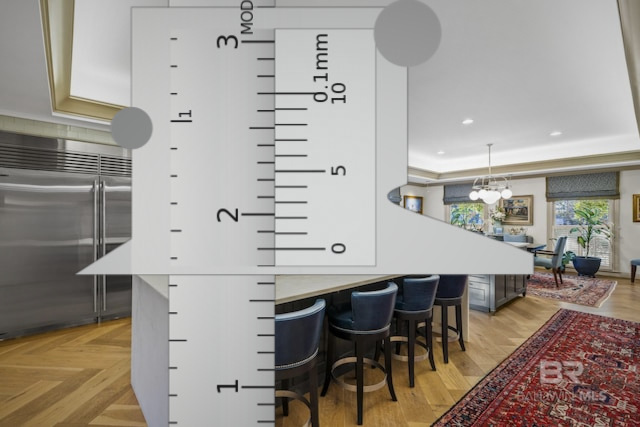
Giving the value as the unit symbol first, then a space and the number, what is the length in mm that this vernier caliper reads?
mm 18.0
